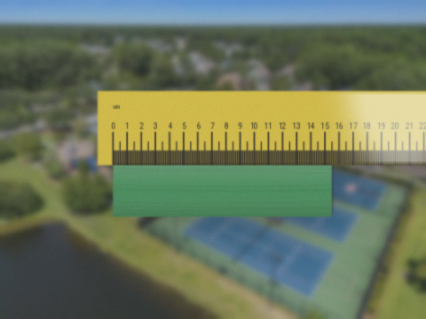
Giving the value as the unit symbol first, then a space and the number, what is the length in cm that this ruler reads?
cm 15.5
